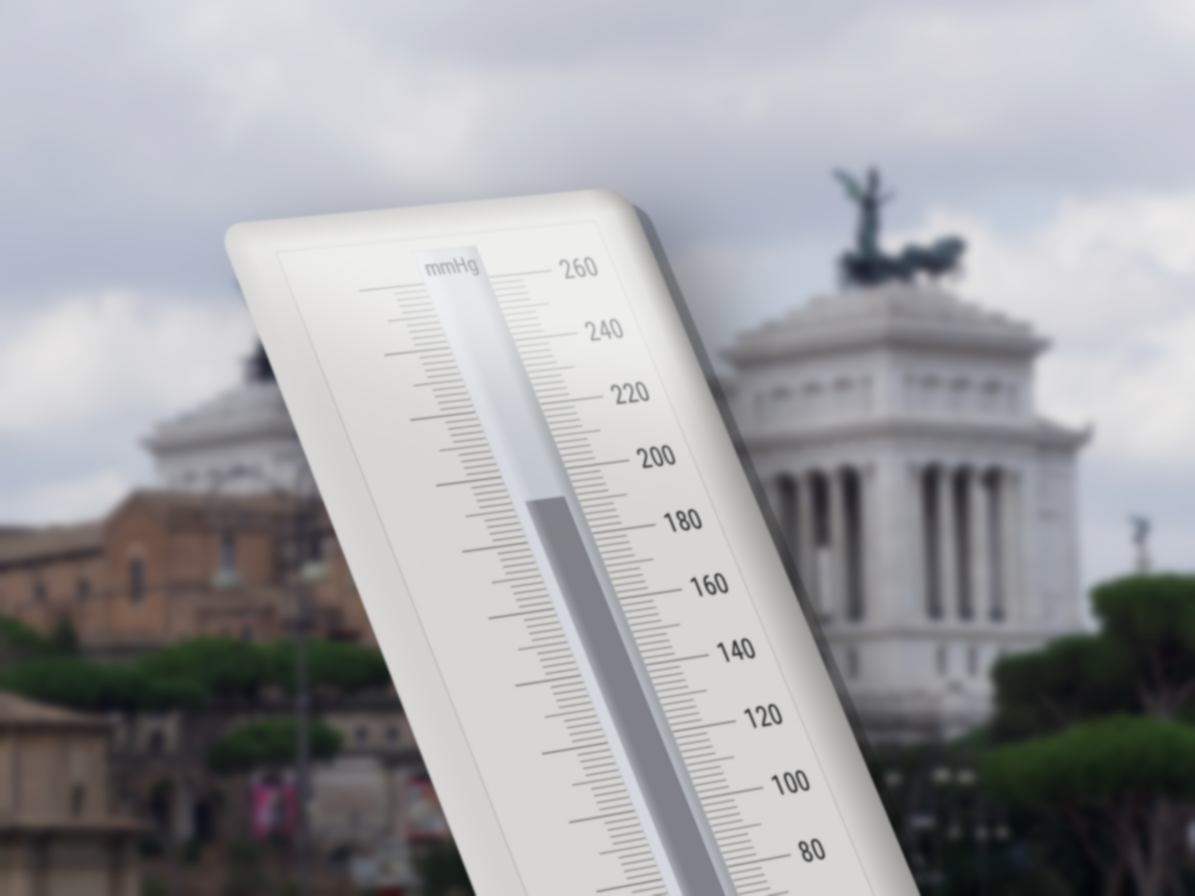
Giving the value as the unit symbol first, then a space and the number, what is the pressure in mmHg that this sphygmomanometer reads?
mmHg 192
